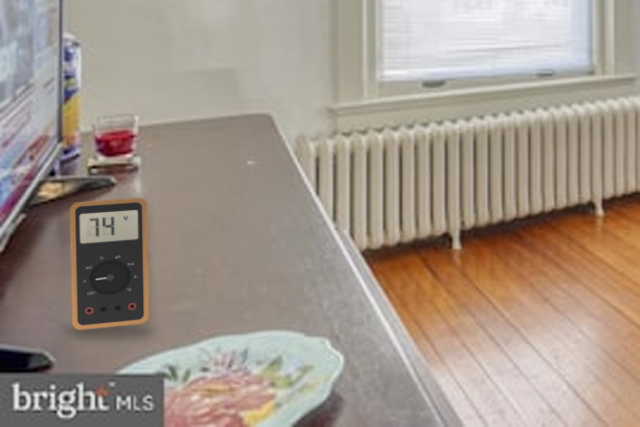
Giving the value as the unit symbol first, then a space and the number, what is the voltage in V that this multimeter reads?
V 74
